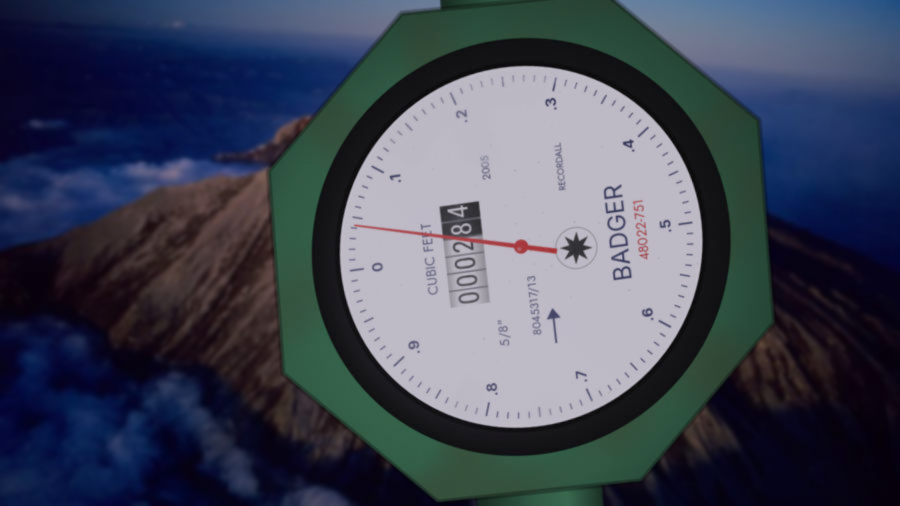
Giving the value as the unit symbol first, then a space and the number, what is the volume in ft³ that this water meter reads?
ft³ 284.04
